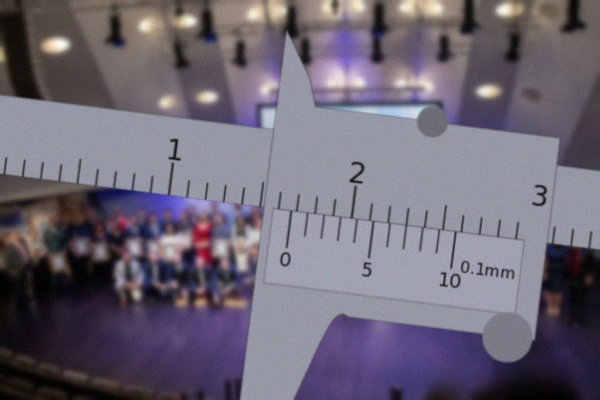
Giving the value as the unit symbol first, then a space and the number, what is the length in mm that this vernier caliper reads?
mm 16.7
